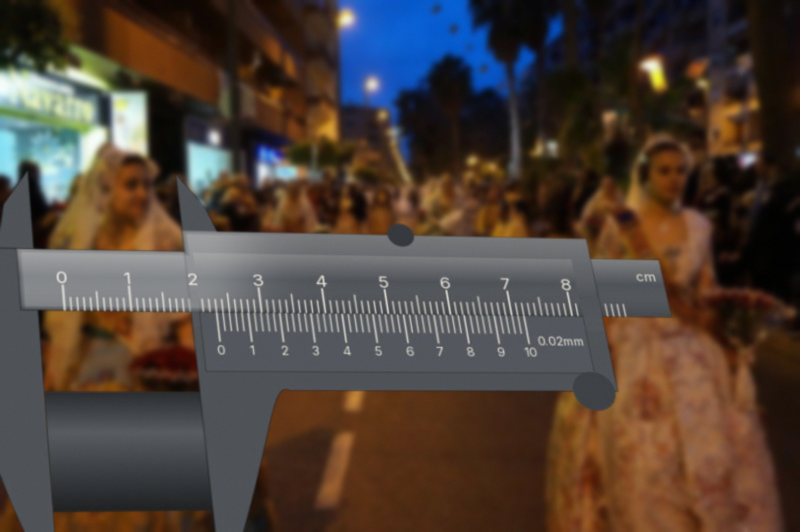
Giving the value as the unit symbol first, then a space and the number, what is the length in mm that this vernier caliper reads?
mm 23.0
